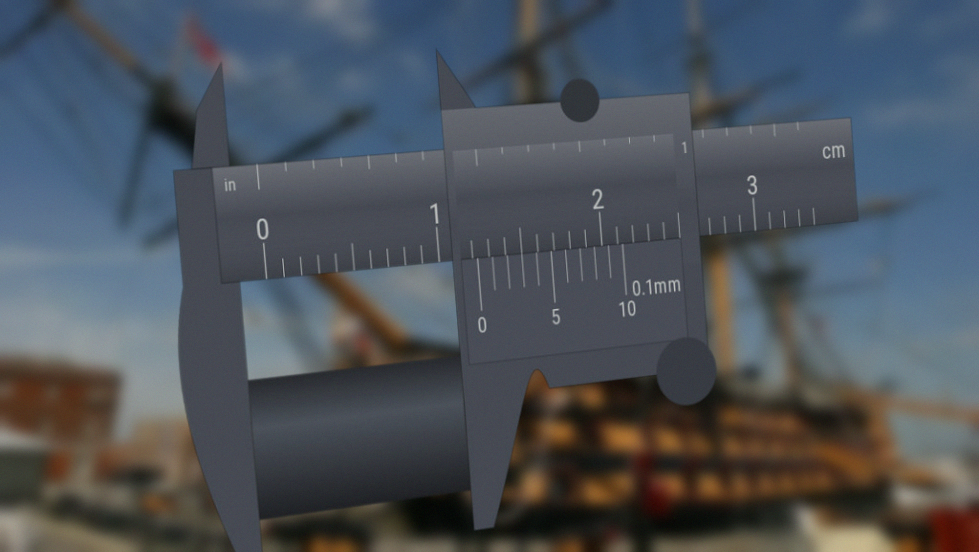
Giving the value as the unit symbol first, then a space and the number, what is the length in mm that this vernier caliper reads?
mm 12.3
